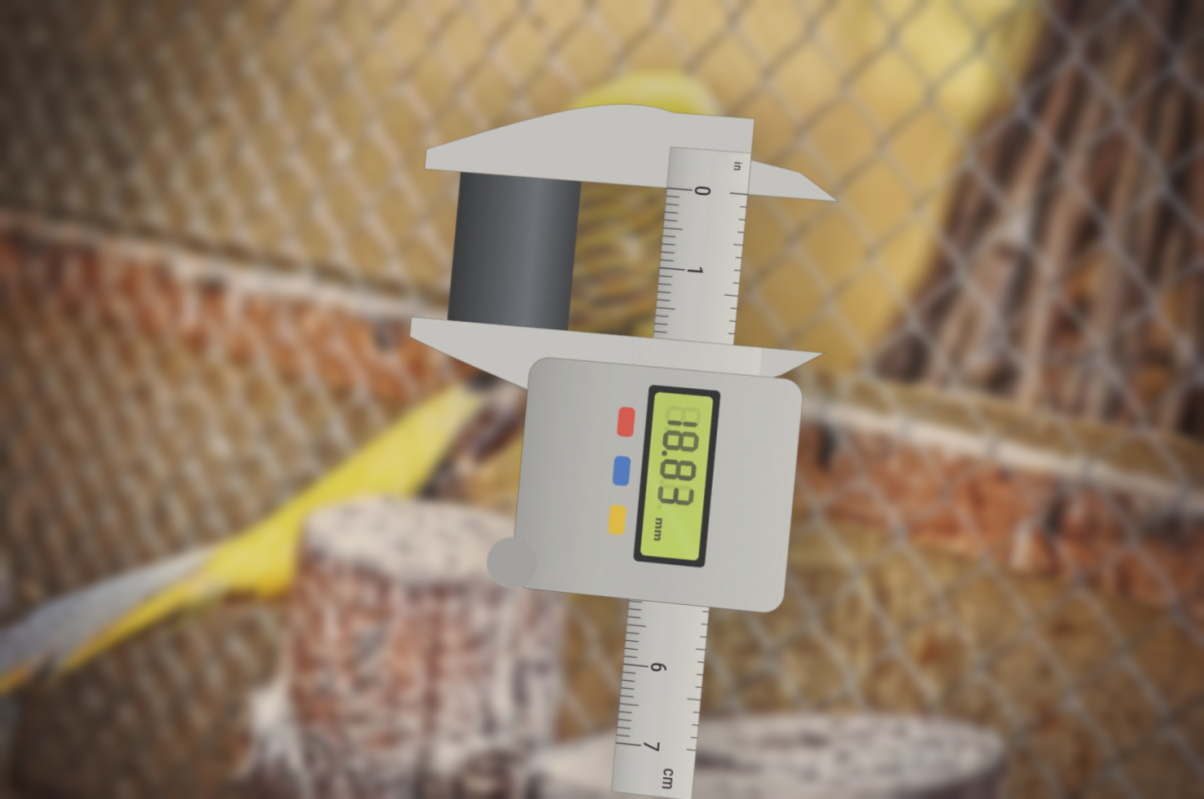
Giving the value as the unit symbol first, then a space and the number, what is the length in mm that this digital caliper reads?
mm 18.83
